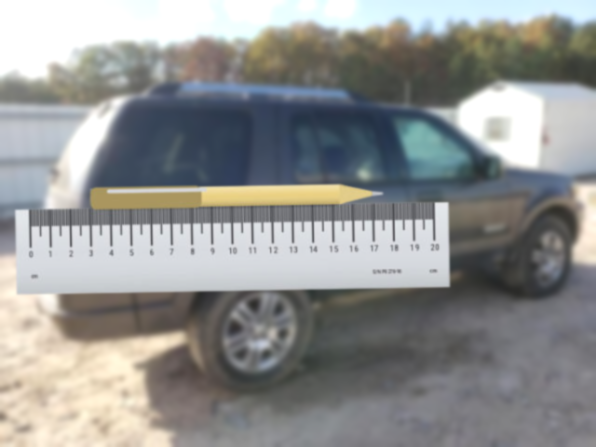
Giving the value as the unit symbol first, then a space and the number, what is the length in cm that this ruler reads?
cm 14.5
